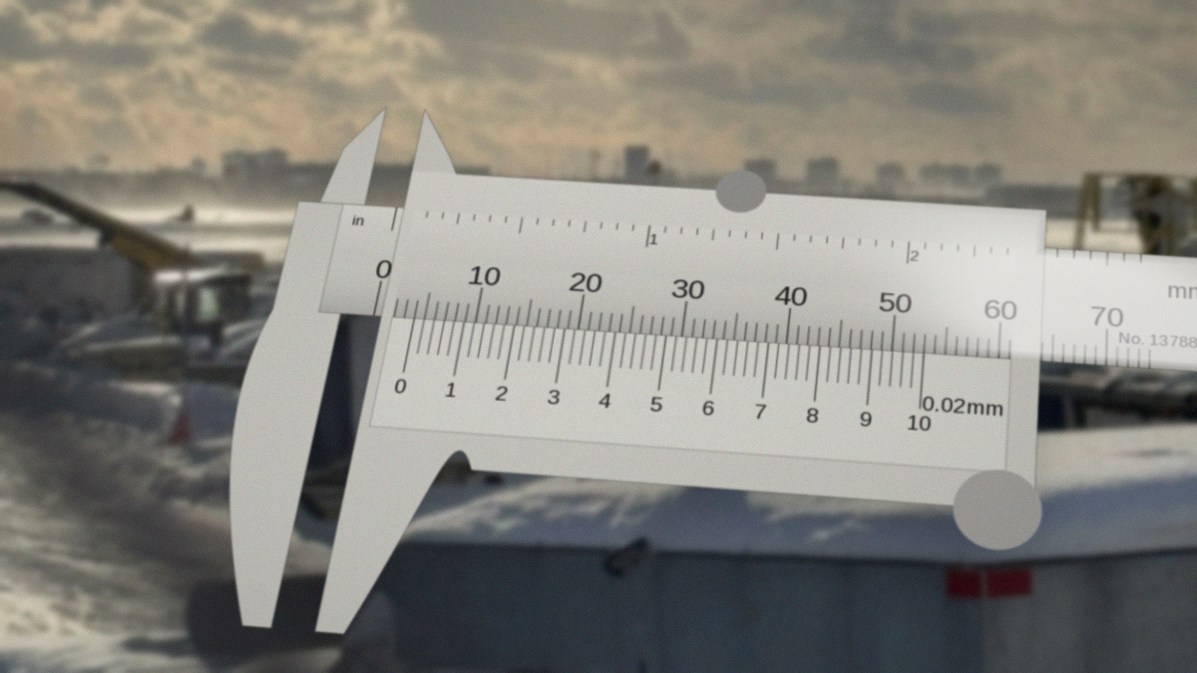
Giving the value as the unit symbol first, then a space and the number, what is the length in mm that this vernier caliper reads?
mm 4.0
